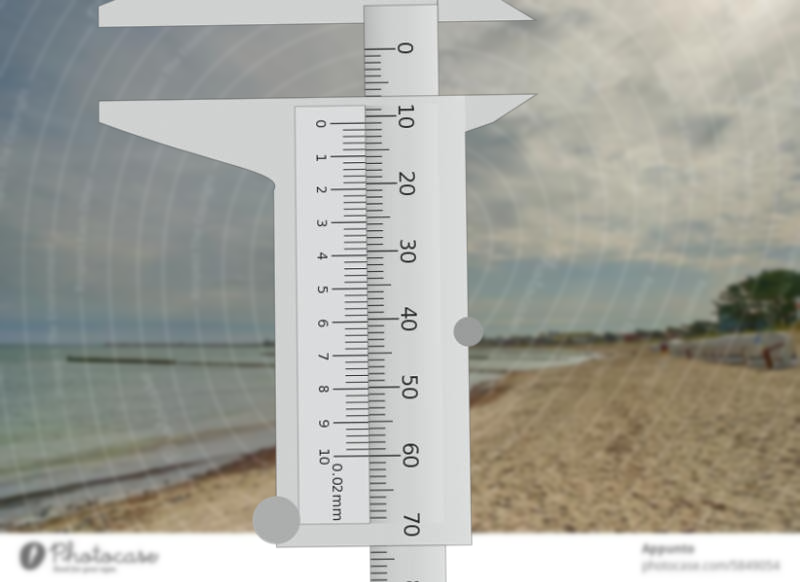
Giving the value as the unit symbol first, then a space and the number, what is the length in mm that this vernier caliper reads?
mm 11.0
